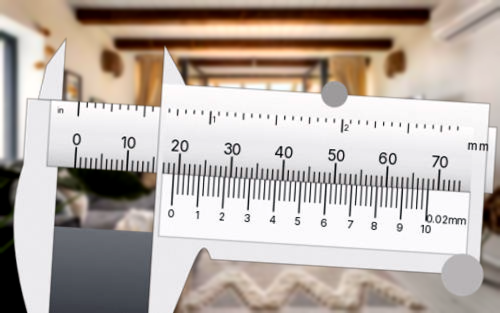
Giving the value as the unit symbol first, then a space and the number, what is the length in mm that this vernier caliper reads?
mm 19.0
